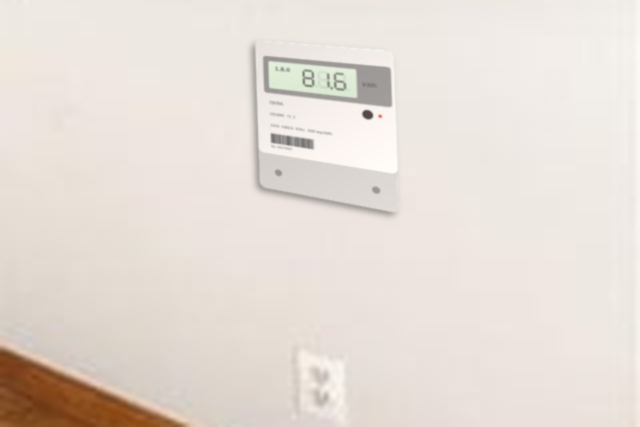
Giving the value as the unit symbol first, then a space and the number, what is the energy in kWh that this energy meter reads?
kWh 81.6
